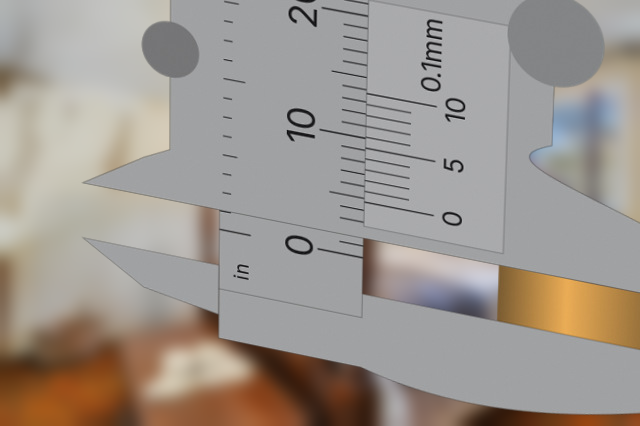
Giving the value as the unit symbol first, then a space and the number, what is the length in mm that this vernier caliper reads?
mm 4.7
